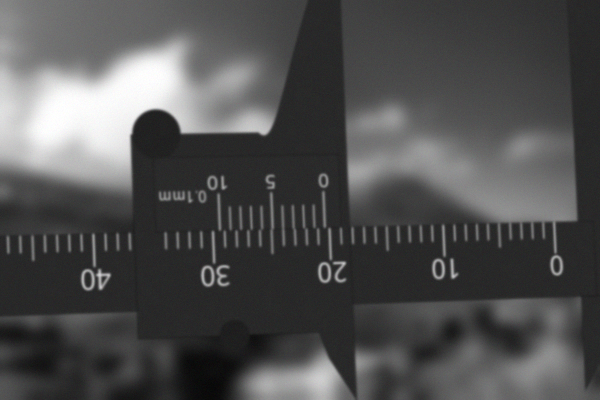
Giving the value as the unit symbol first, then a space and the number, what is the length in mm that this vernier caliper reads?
mm 20.4
